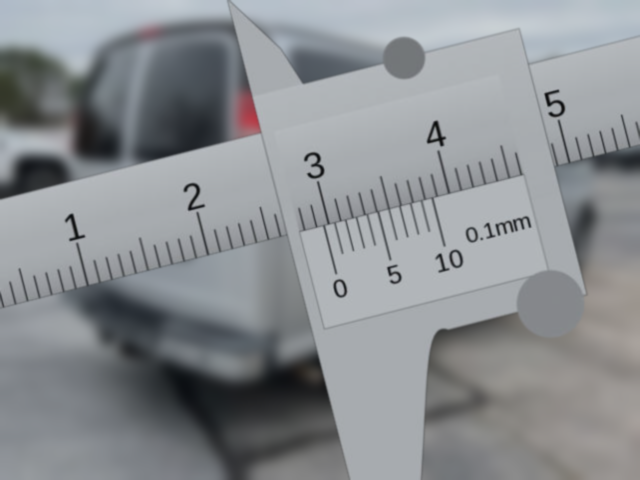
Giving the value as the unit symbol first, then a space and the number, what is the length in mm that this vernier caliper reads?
mm 29.6
